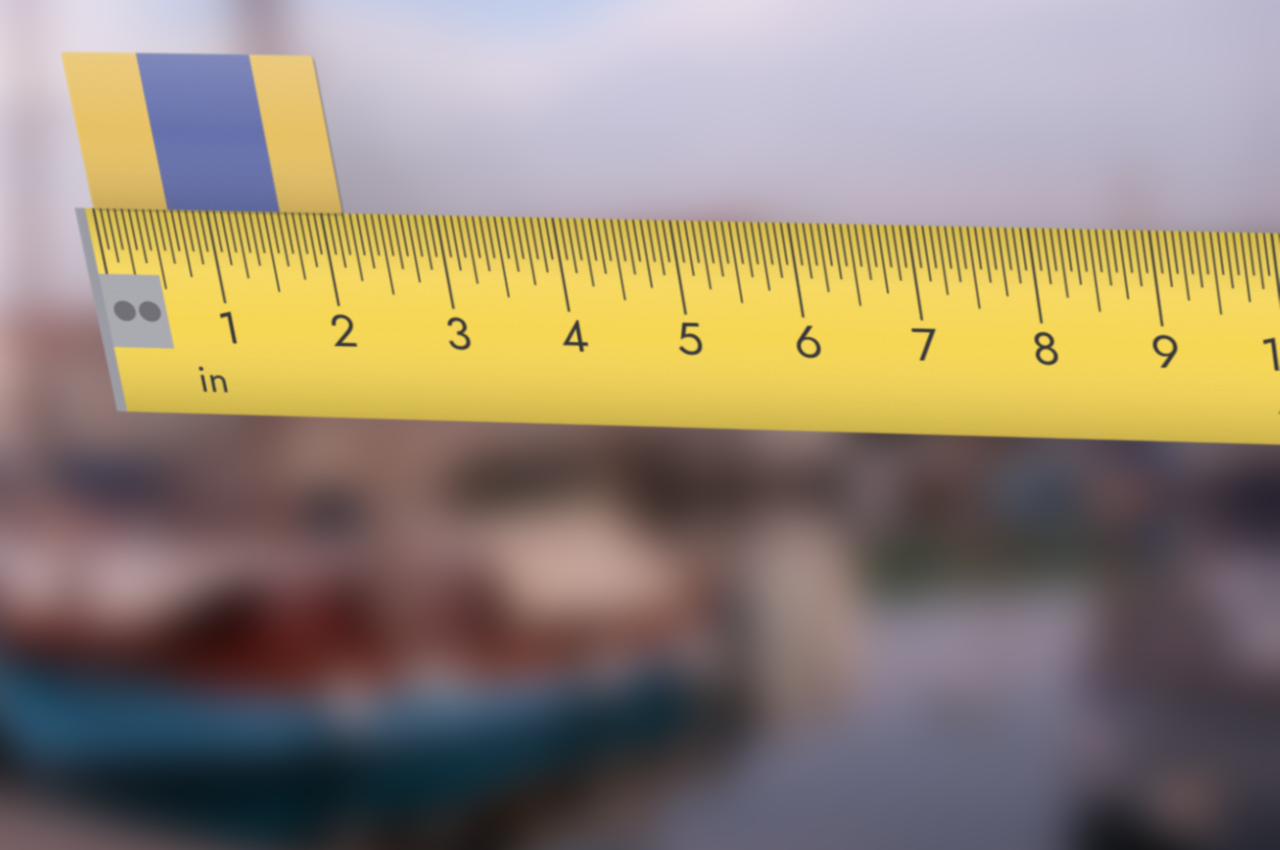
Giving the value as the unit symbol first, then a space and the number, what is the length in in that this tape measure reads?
in 2.1875
